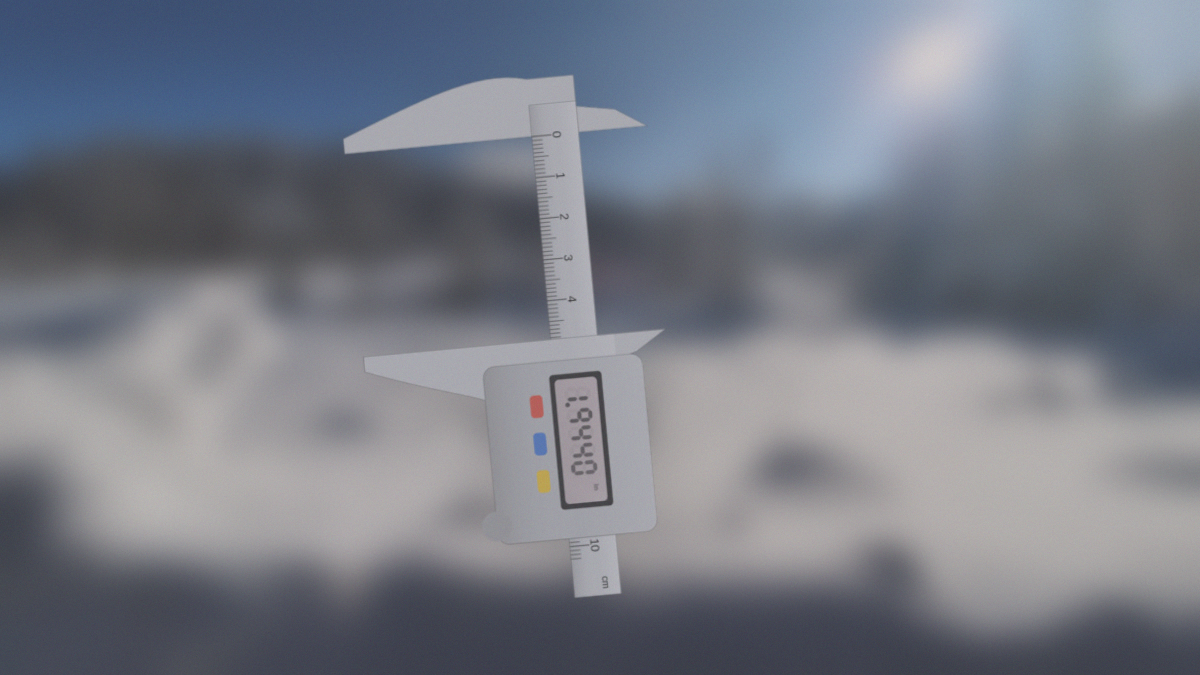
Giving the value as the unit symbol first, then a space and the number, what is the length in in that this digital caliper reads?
in 1.9440
